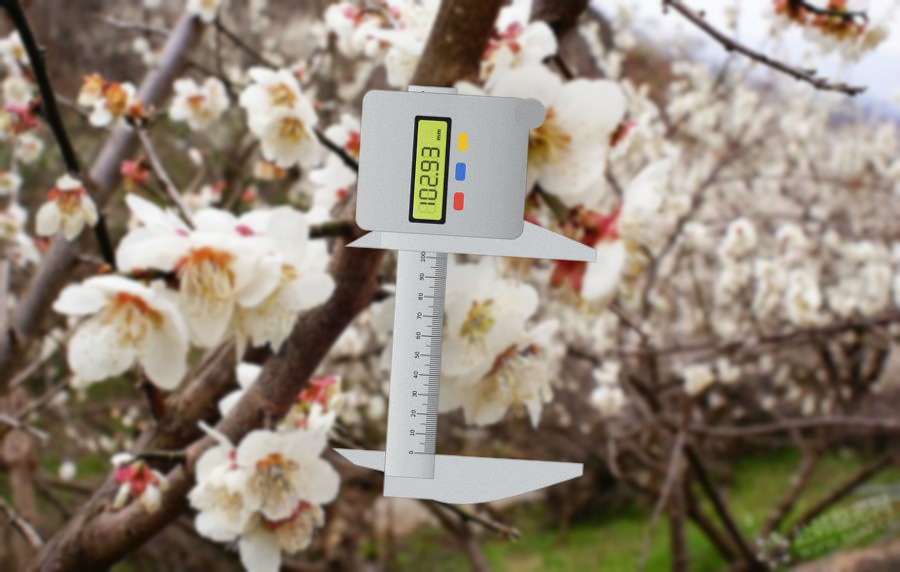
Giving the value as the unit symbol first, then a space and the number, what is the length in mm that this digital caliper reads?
mm 102.93
